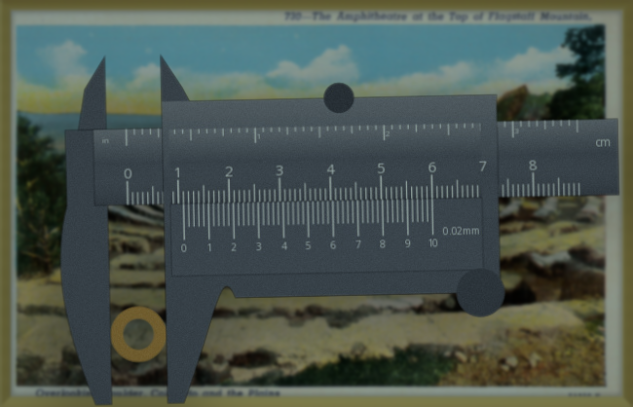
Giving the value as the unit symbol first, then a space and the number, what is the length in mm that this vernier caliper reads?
mm 11.0
